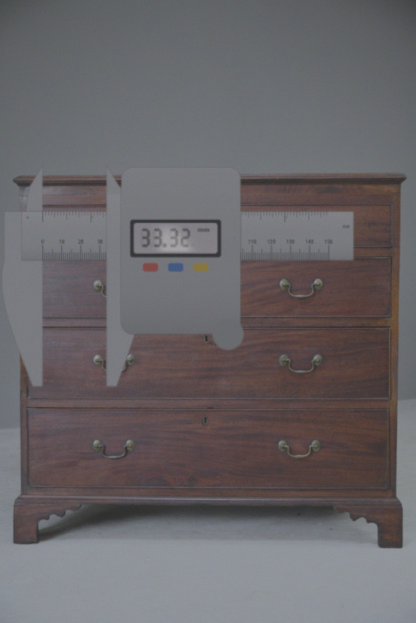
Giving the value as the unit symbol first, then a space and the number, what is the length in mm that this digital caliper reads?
mm 33.32
